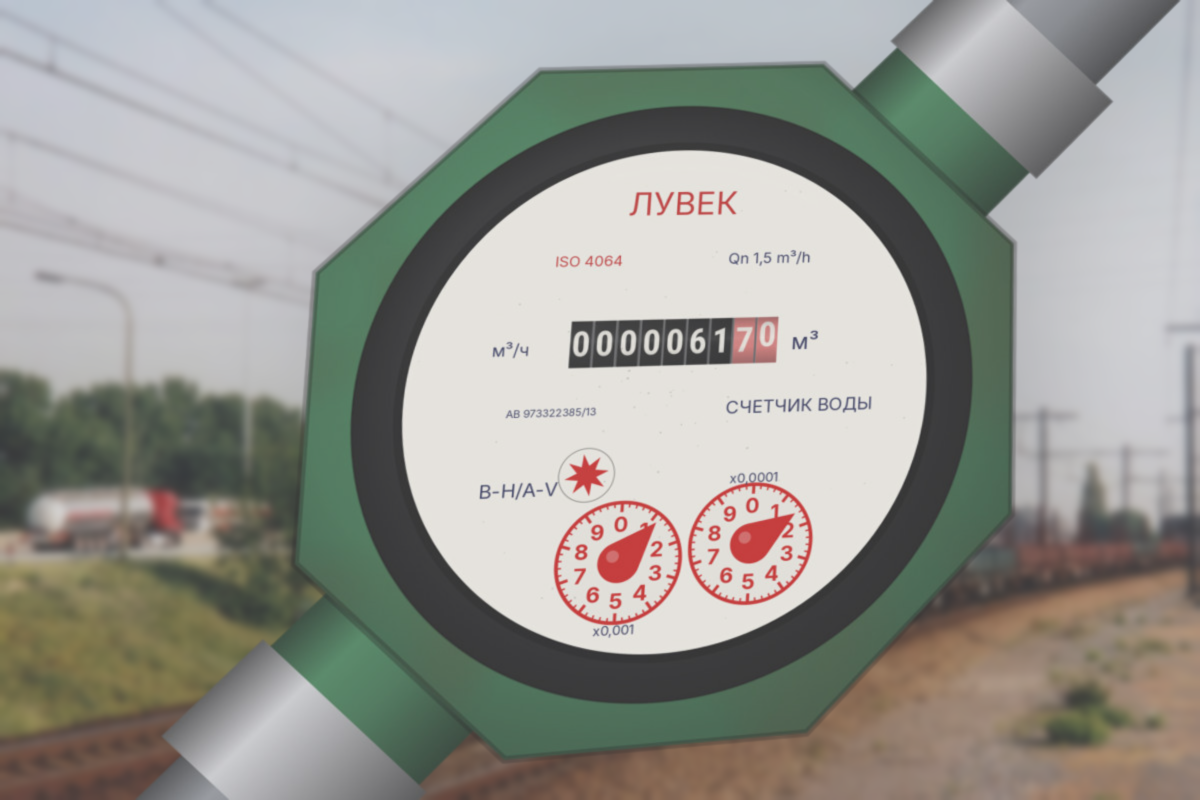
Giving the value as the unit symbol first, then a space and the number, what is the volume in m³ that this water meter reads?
m³ 61.7011
